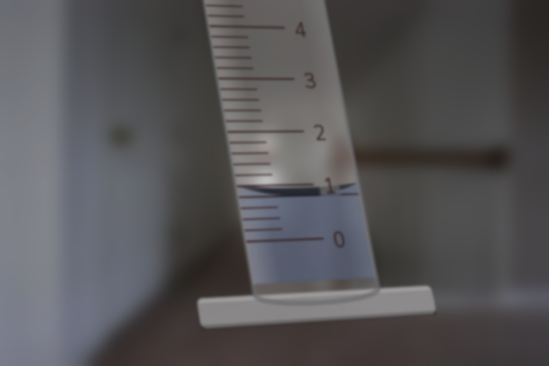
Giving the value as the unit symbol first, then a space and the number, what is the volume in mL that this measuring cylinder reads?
mL 0.8
